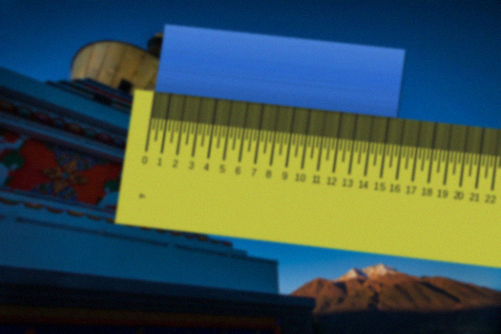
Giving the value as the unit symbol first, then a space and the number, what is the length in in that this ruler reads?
in 15.5
